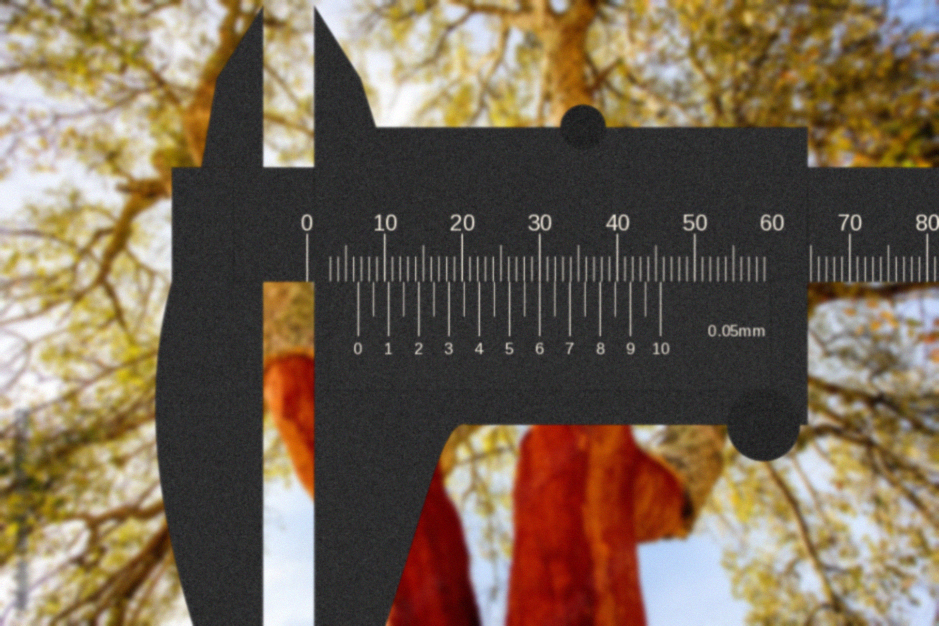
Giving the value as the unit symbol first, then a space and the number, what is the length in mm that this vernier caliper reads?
mm 6.6
